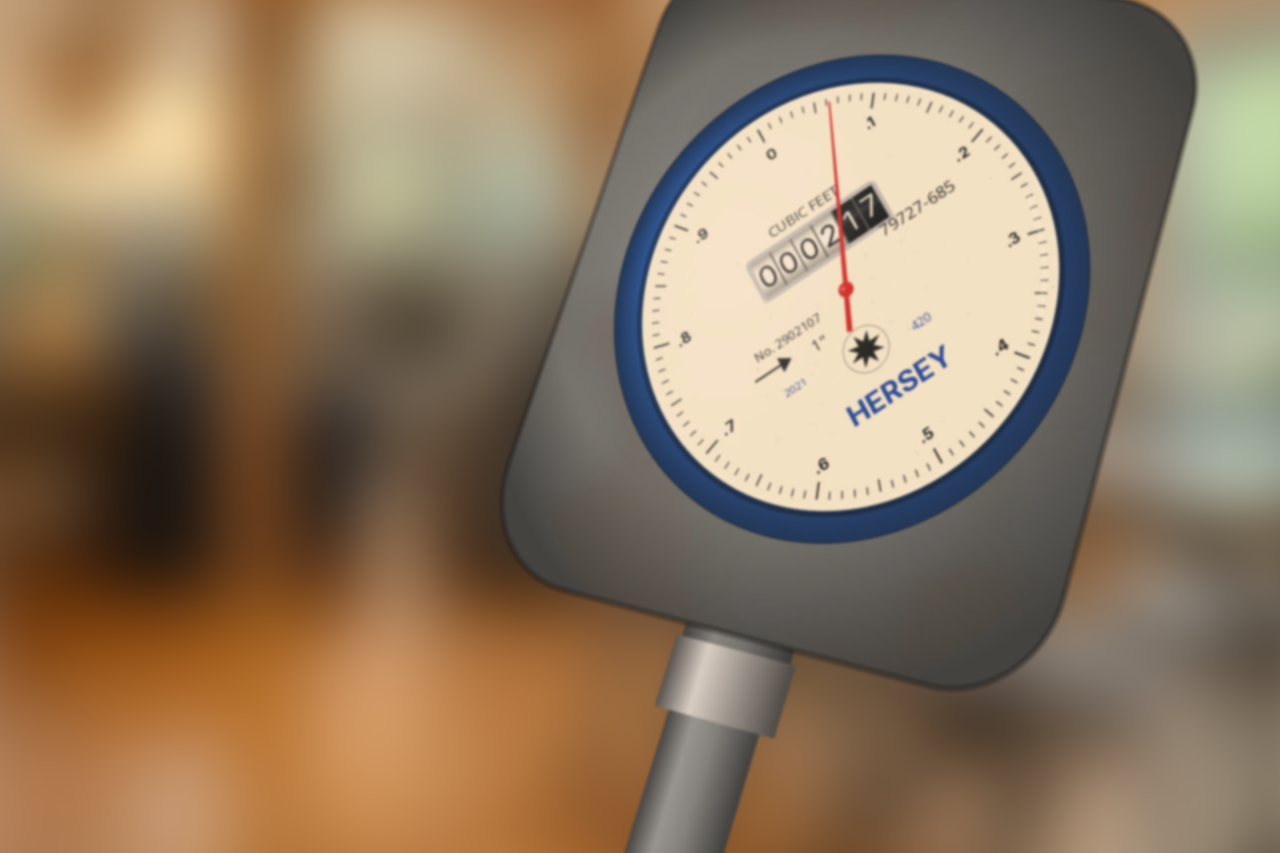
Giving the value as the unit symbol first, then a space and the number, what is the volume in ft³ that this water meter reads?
ft³ 217.06
